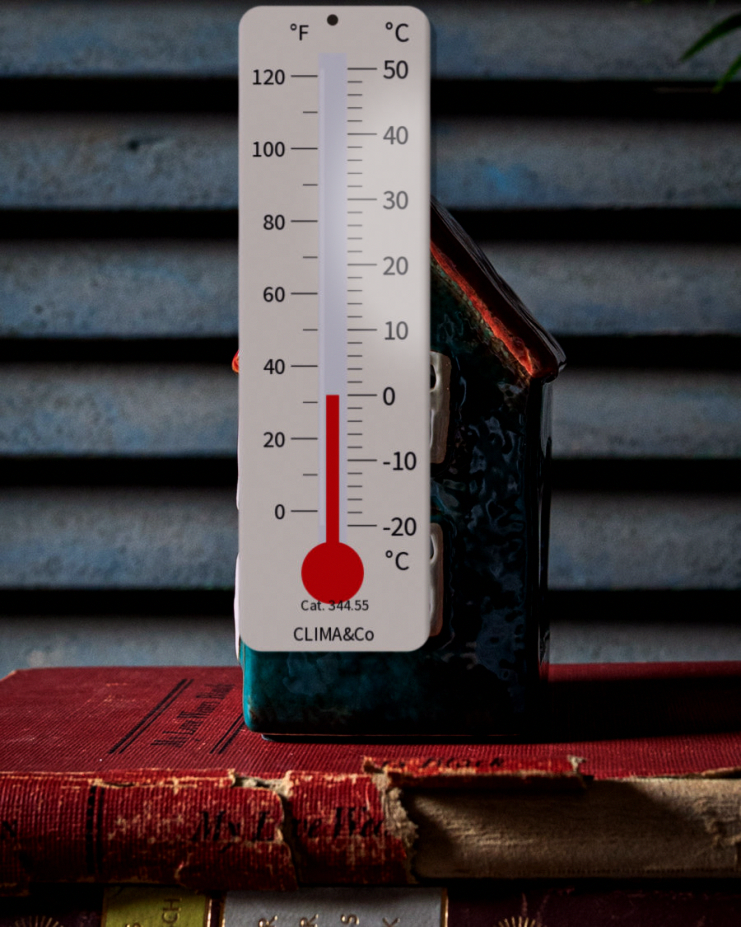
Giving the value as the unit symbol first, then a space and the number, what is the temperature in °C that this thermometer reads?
°C 0
